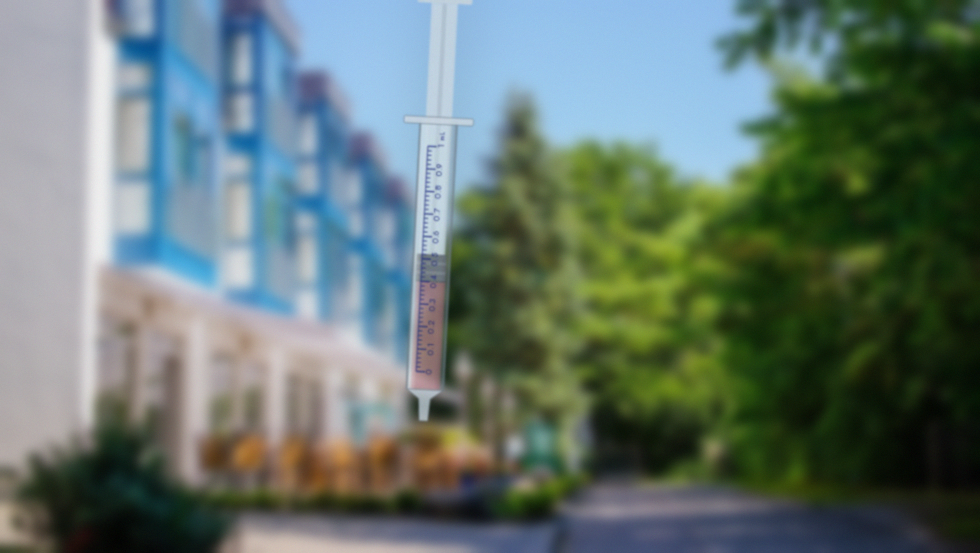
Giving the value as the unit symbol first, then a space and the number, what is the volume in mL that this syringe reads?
mL 0.4
